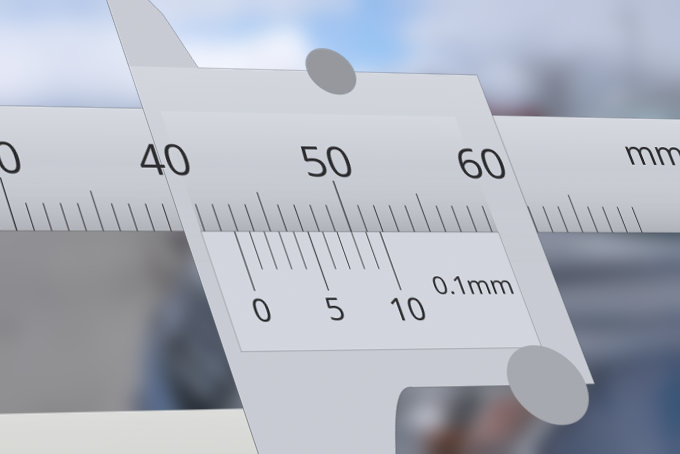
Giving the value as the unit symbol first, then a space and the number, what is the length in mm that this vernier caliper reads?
mm 42.8
